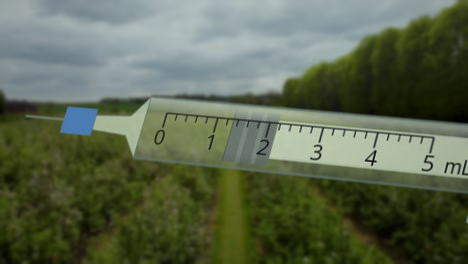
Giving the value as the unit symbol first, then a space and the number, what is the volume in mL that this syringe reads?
mL 1.3
